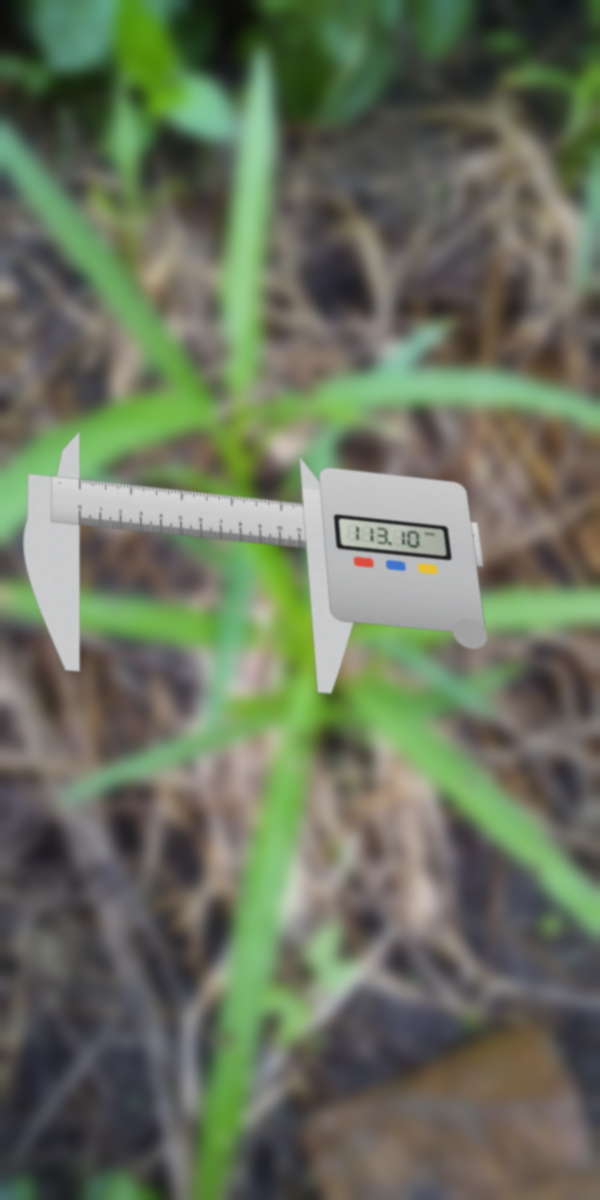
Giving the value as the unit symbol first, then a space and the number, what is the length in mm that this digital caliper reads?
mm 113.10
